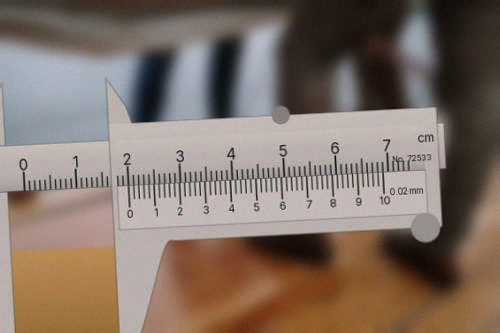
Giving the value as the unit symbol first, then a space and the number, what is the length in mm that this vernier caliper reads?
mm 20.0
